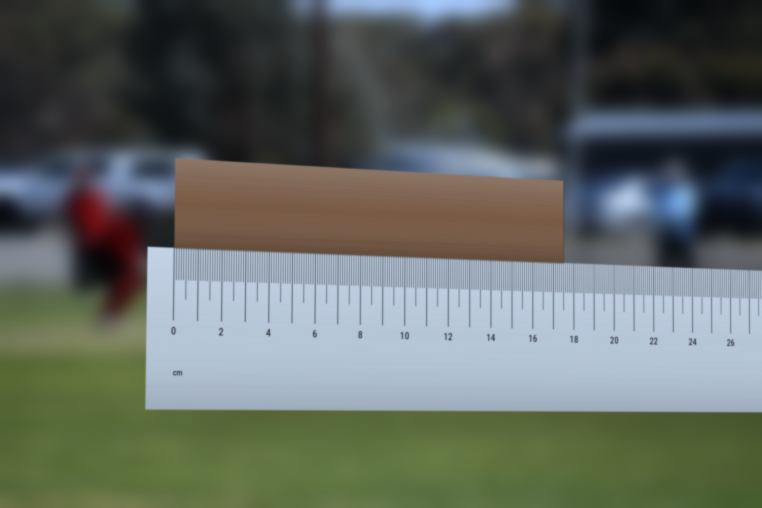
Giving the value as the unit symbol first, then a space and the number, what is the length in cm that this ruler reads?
cm 17.5
